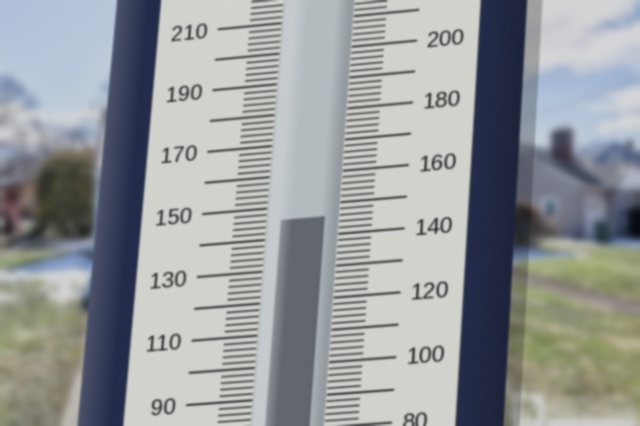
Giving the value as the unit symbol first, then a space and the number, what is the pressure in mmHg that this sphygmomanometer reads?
mmHg 146
